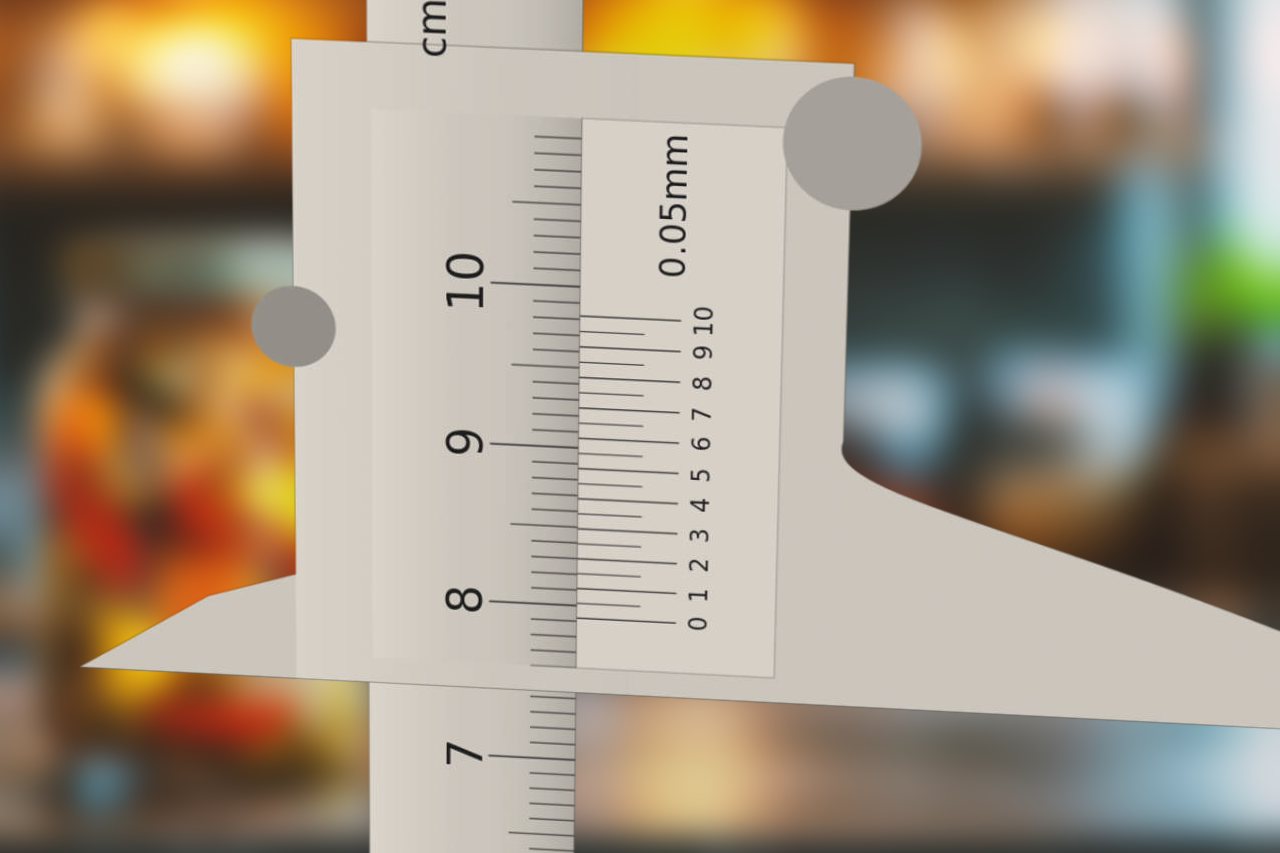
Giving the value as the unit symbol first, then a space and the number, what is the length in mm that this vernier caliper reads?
mm 79.2
